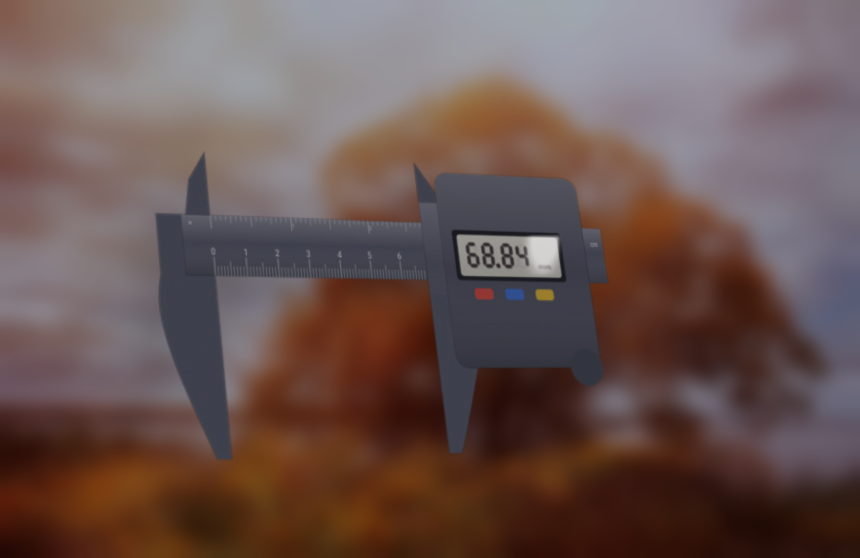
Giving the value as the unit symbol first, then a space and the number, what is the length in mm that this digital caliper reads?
mm 68.84
